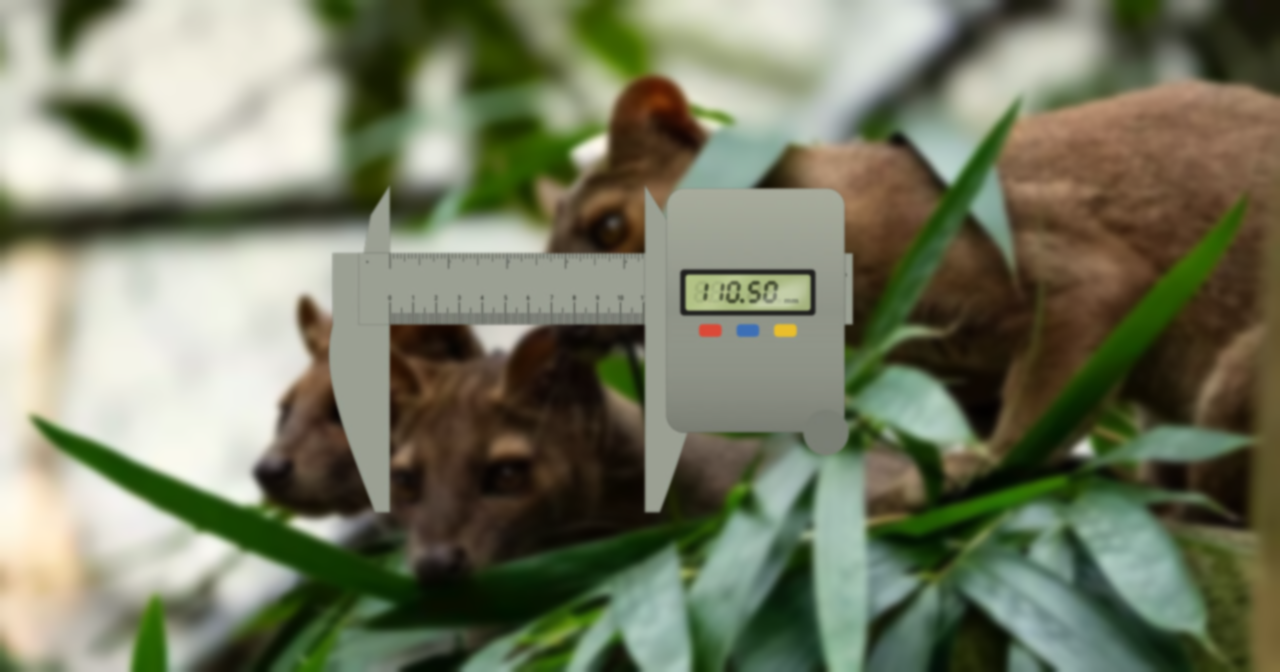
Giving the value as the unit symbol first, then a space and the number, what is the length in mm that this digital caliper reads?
mm 110.50
